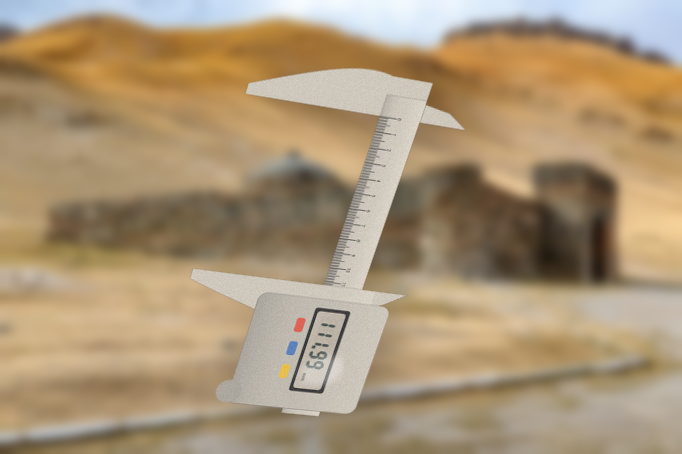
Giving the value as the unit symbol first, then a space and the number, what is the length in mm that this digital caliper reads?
mm 111.99
